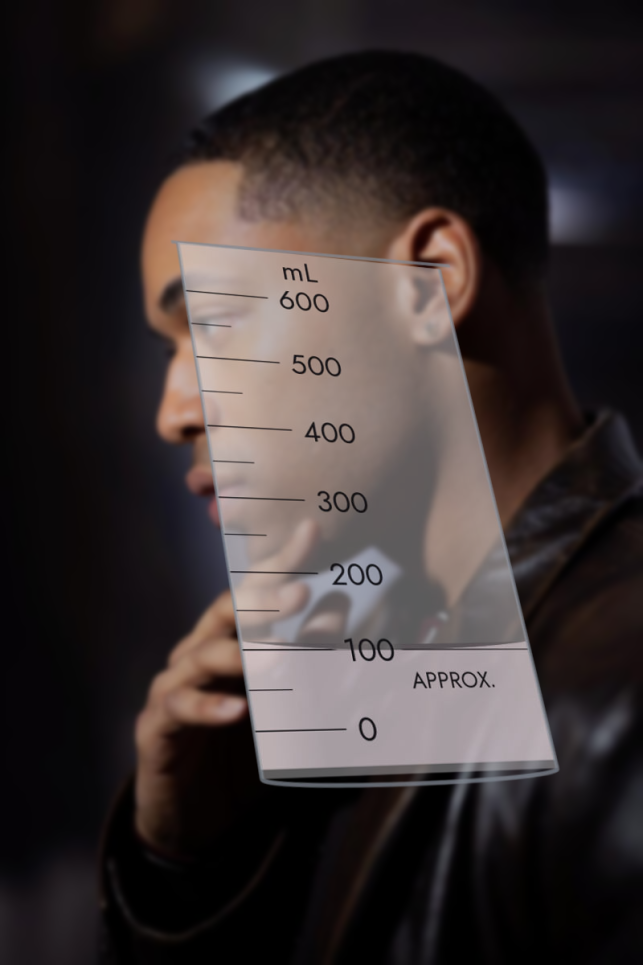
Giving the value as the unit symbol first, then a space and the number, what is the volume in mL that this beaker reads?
mL 100
